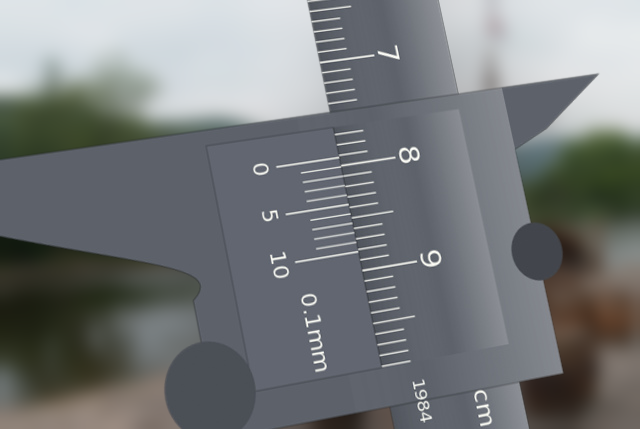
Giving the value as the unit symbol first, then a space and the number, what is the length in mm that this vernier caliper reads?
mm 79.2
